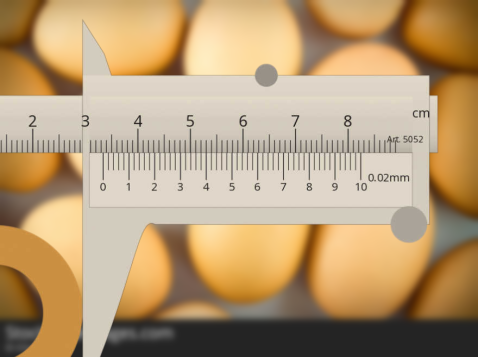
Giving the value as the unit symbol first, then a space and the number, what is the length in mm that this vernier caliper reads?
mm 33.4
